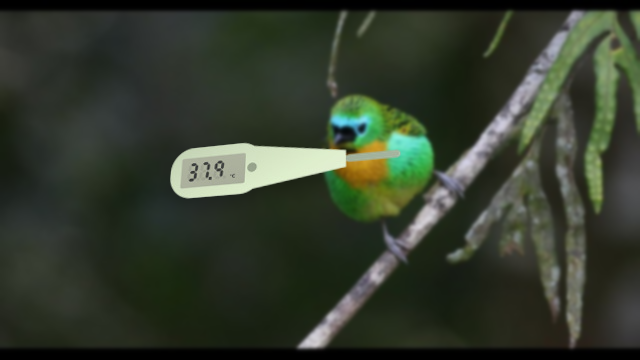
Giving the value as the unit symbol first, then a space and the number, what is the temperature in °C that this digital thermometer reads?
°C 37.9
